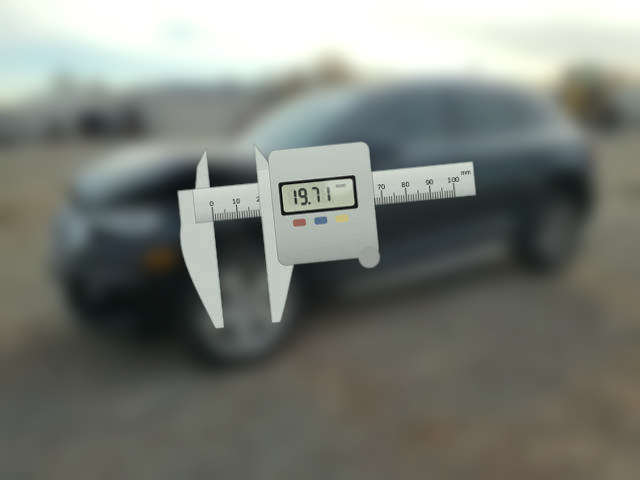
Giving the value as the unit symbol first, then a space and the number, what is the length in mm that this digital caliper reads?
mm 19.71
